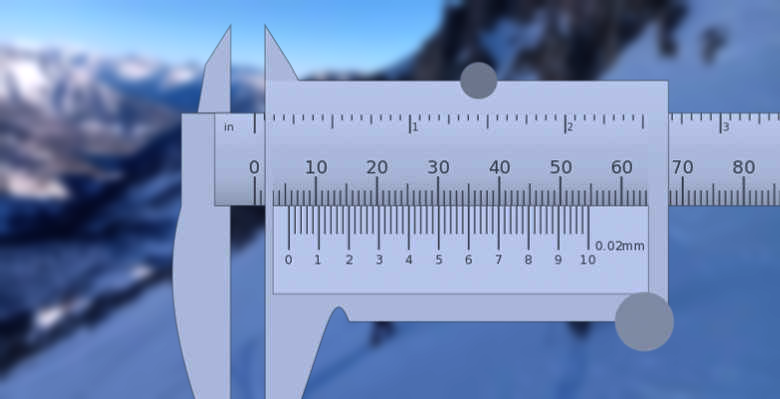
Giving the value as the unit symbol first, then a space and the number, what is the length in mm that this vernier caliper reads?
mm 5.6
